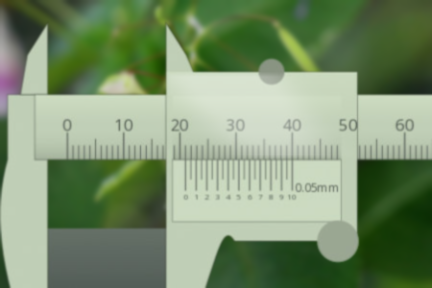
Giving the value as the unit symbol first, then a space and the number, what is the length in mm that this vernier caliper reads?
mm 21.0
